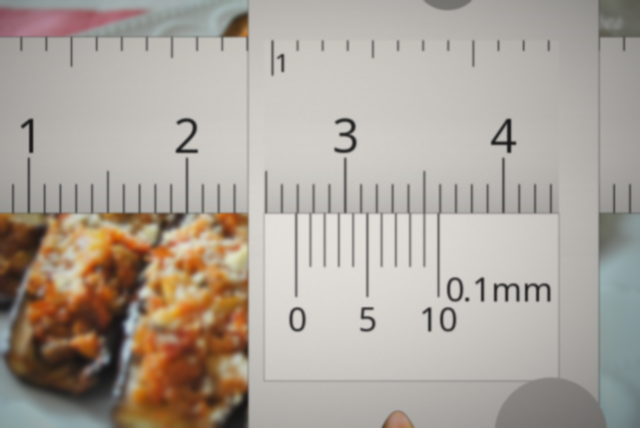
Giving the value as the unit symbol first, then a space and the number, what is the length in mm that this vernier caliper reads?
mm 26.9
